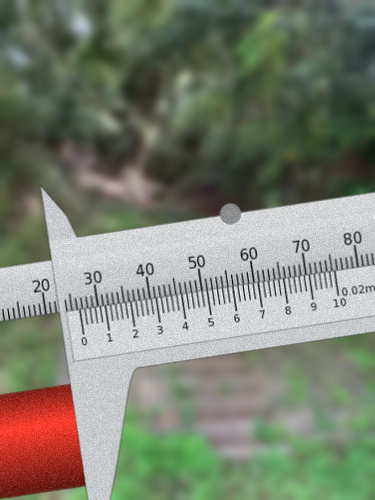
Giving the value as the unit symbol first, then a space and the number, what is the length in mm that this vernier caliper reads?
mm 26.5
